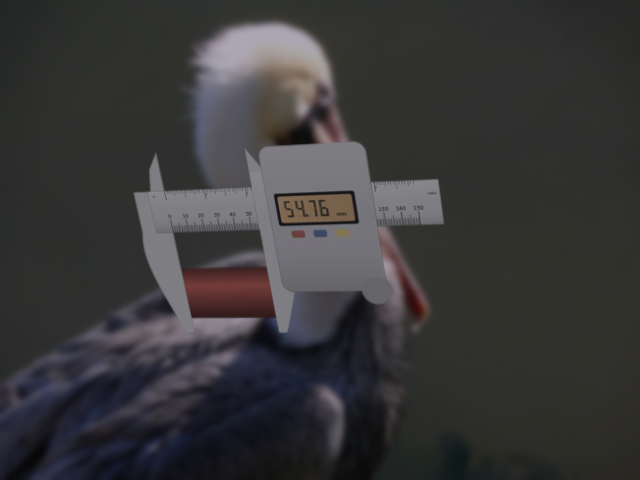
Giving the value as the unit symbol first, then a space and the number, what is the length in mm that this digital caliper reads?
mm 54.76
